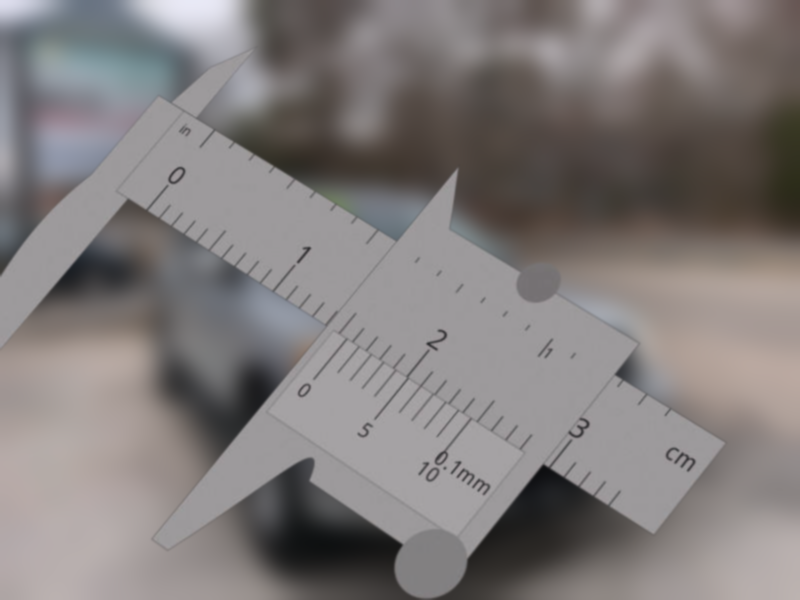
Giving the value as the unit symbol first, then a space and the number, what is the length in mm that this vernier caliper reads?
mm 15.6
